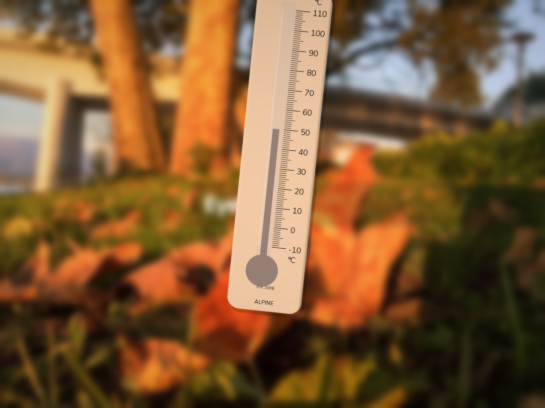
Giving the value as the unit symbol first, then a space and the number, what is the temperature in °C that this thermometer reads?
°C 50
